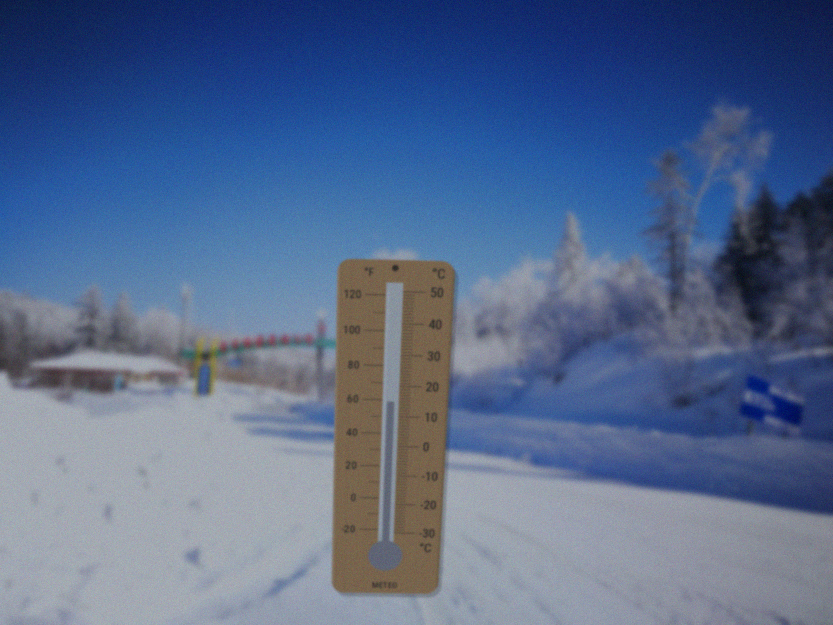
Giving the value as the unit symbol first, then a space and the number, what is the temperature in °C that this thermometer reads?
°C 15
